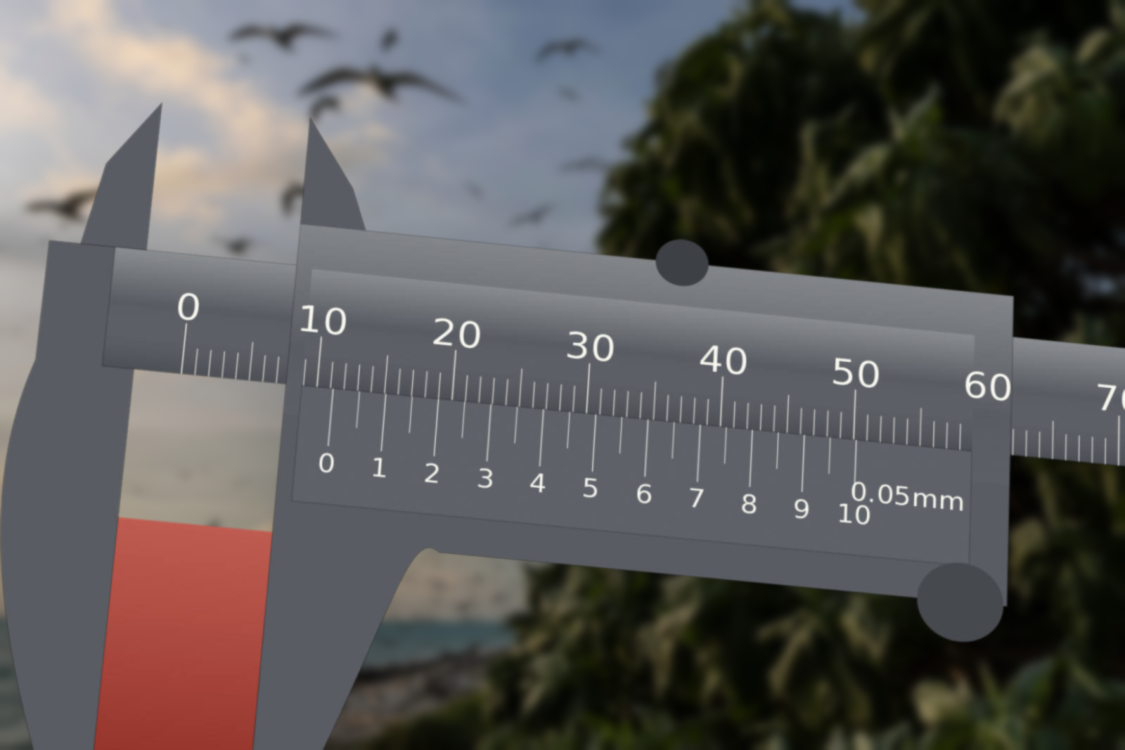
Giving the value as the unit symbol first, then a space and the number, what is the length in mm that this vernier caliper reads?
mm 11.2
